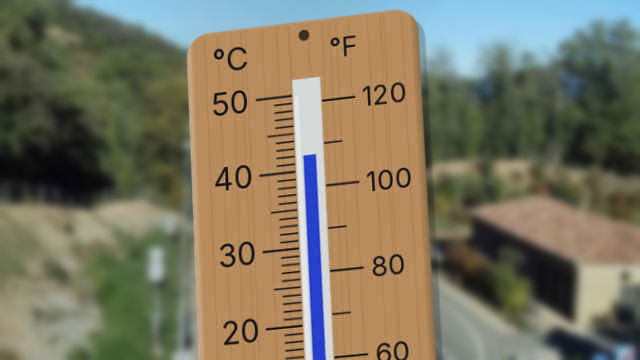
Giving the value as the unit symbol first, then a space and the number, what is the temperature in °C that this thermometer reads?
°C 42
